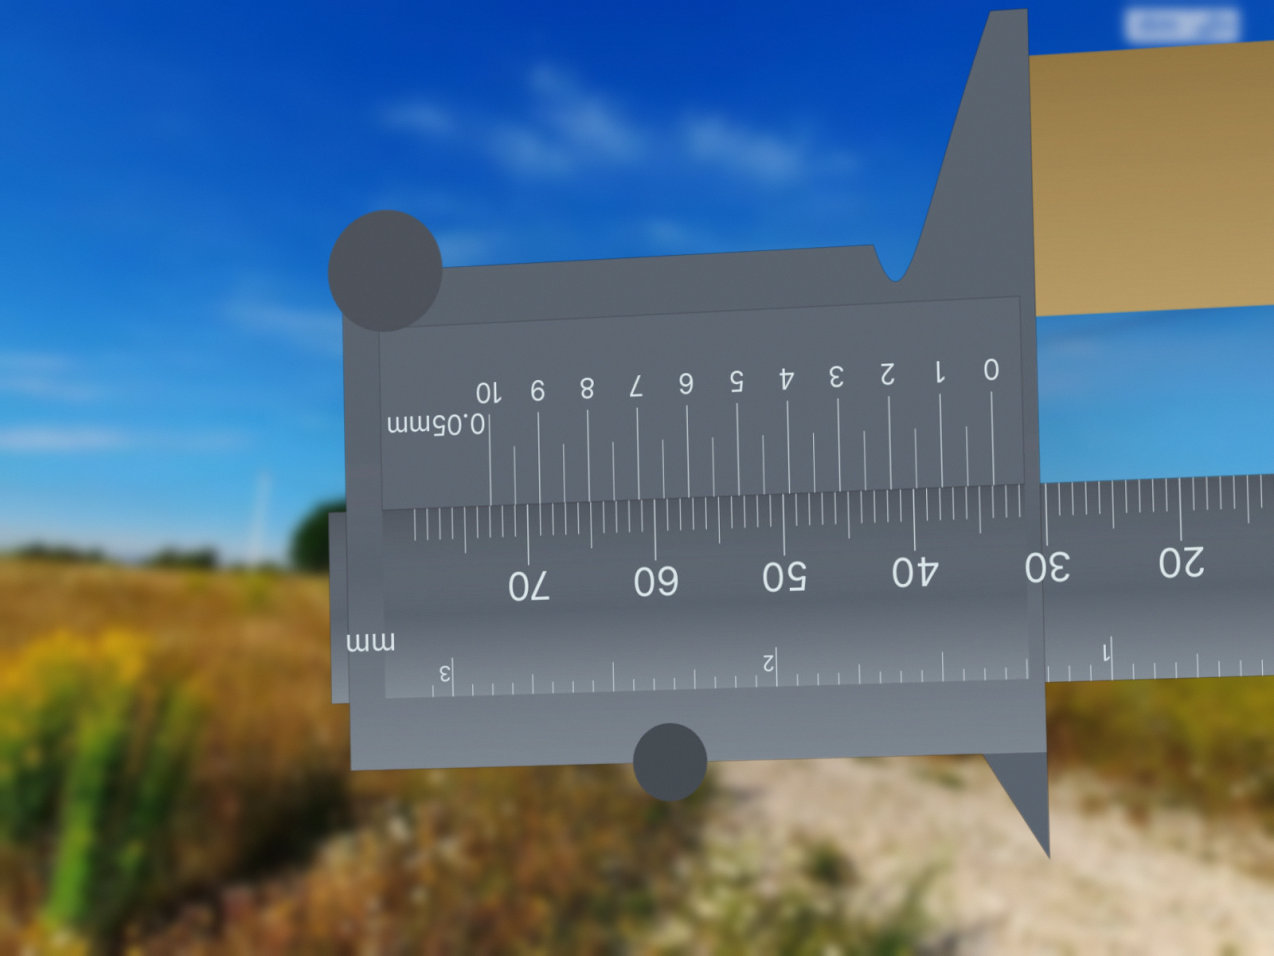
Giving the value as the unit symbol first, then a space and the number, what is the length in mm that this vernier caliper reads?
mm 33.9
